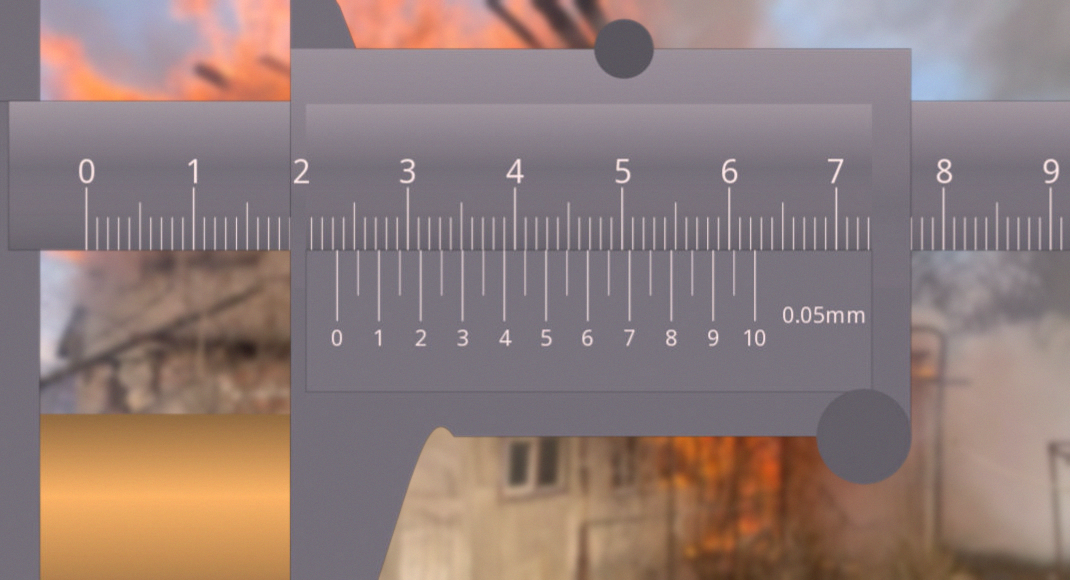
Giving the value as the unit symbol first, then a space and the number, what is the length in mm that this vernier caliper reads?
mm 23.4
